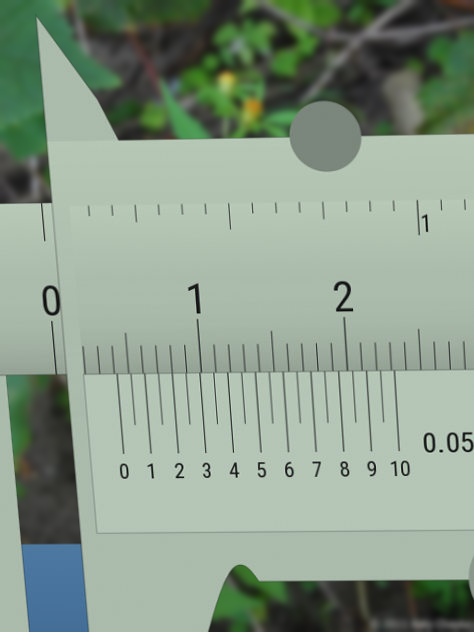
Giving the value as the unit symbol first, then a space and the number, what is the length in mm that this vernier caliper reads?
mm 4.2
